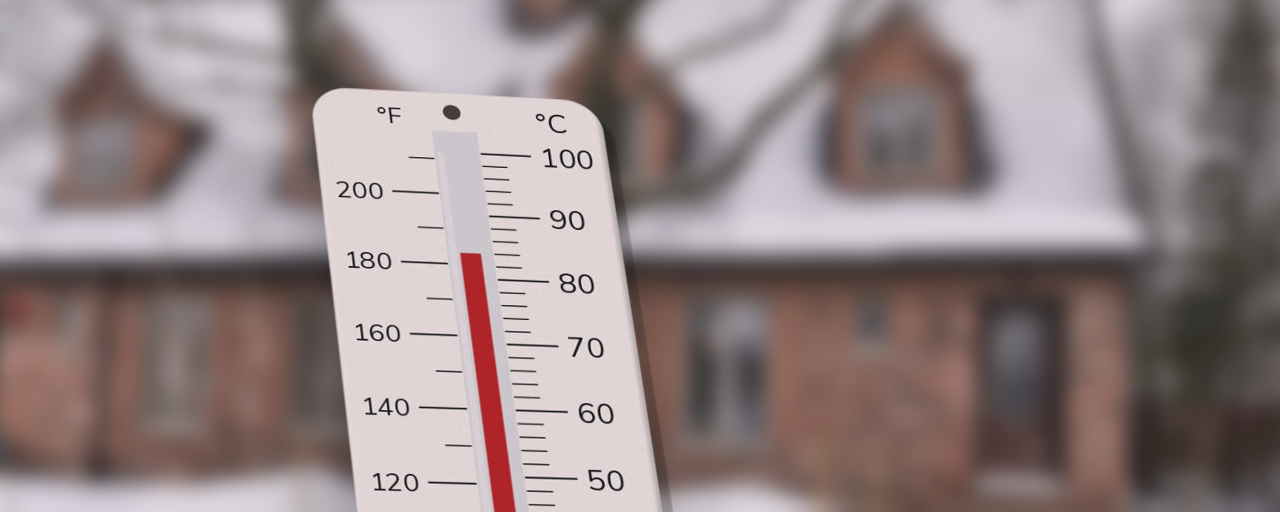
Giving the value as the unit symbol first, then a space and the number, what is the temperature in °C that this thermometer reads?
°C 84
